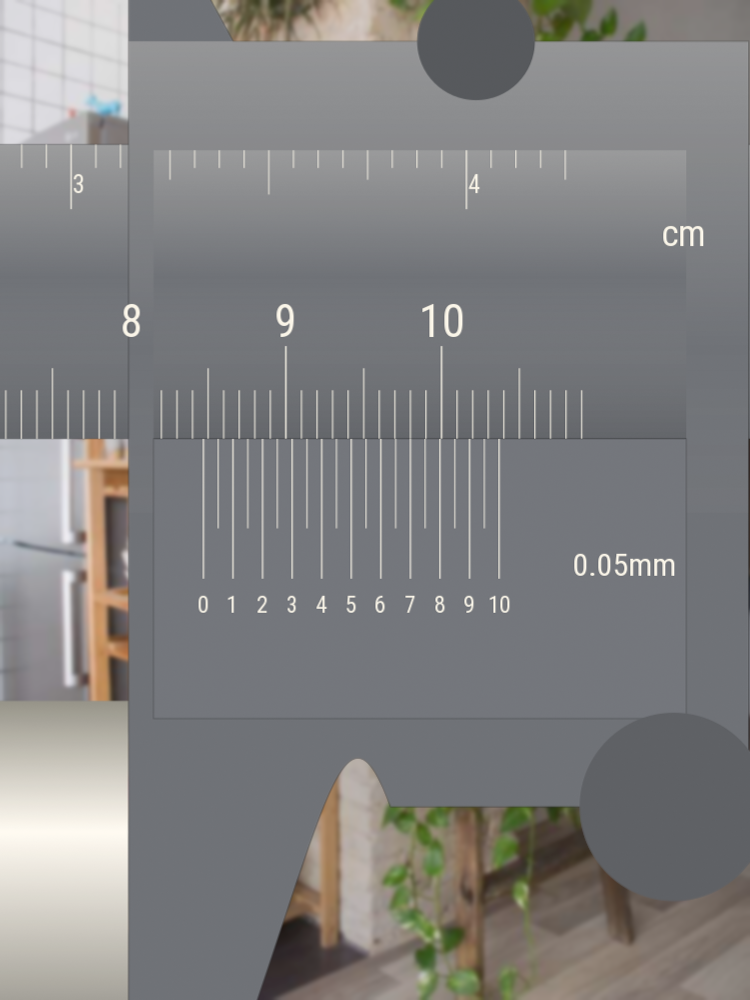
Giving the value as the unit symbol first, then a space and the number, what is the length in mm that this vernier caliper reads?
mm 84.7
